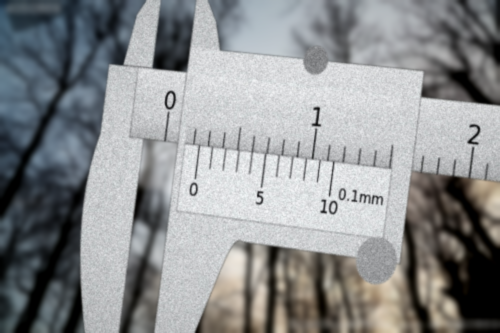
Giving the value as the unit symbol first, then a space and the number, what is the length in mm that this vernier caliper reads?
mm 2.4
